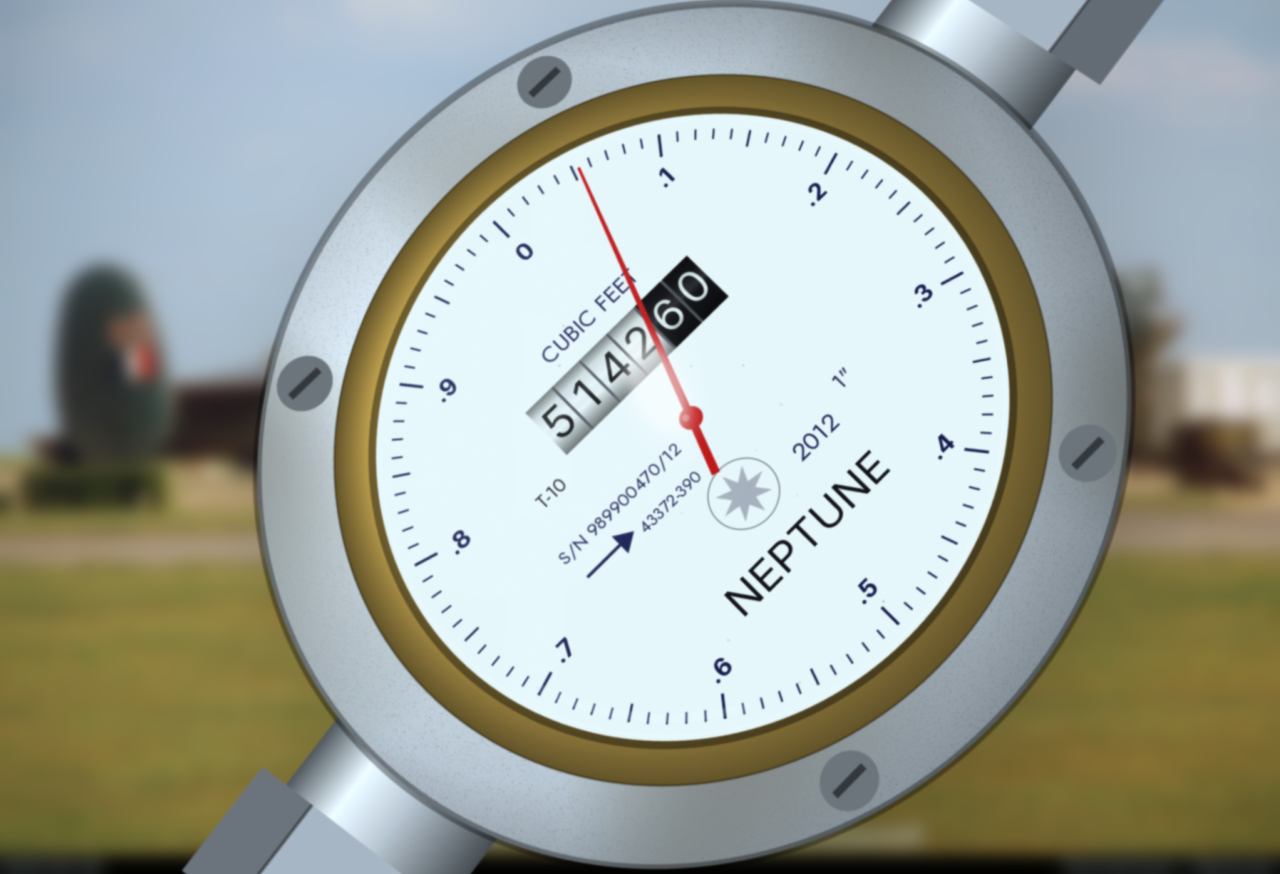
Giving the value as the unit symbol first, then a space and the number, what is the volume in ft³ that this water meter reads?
ft³ 514260.05
